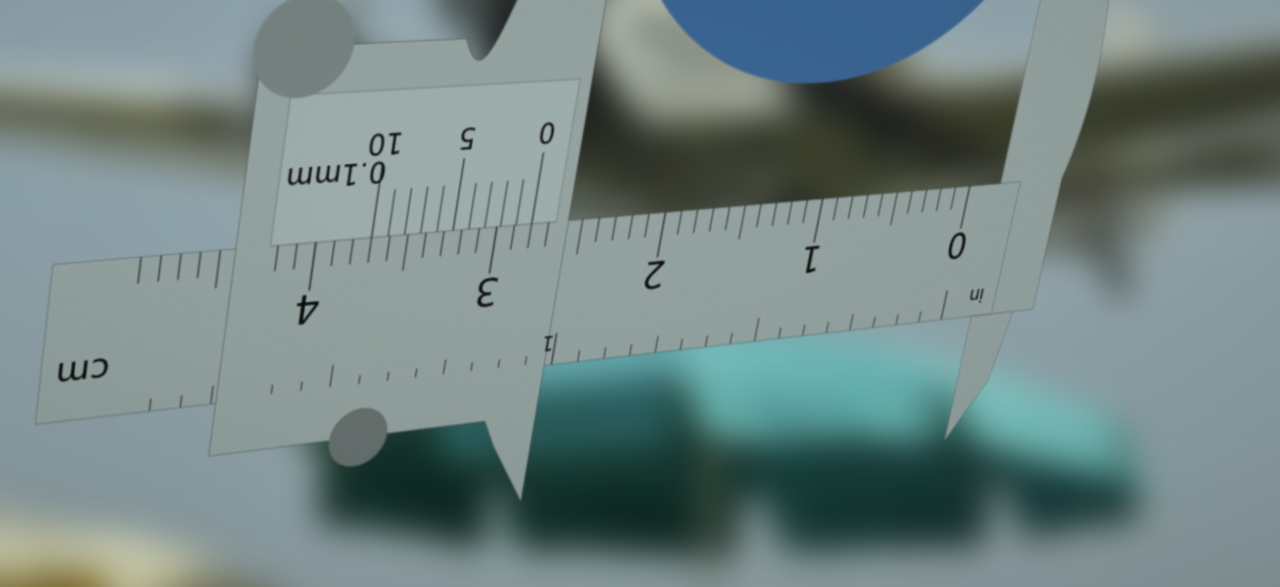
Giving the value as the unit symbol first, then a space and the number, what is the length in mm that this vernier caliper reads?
mm 28.0
